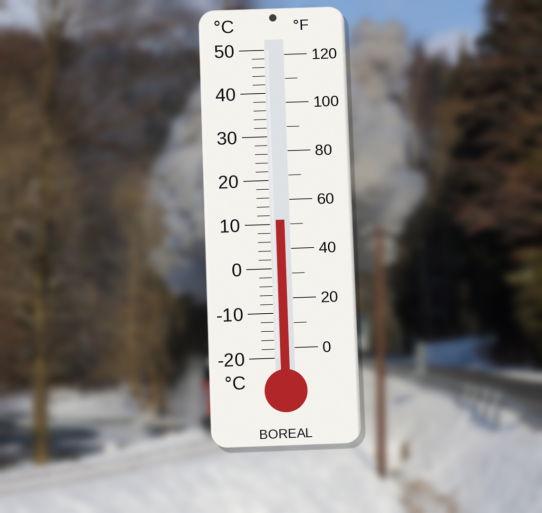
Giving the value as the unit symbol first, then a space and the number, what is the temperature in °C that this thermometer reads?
°C 11
